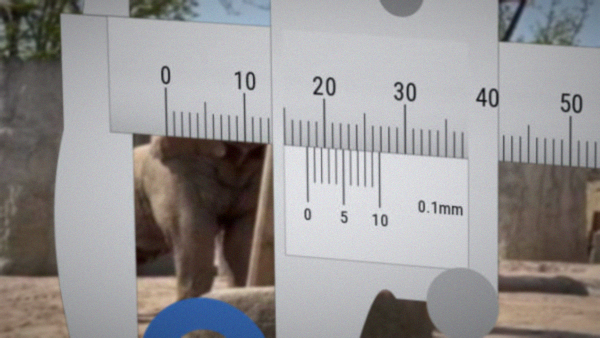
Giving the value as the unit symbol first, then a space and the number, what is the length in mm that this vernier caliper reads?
mm 17.8
